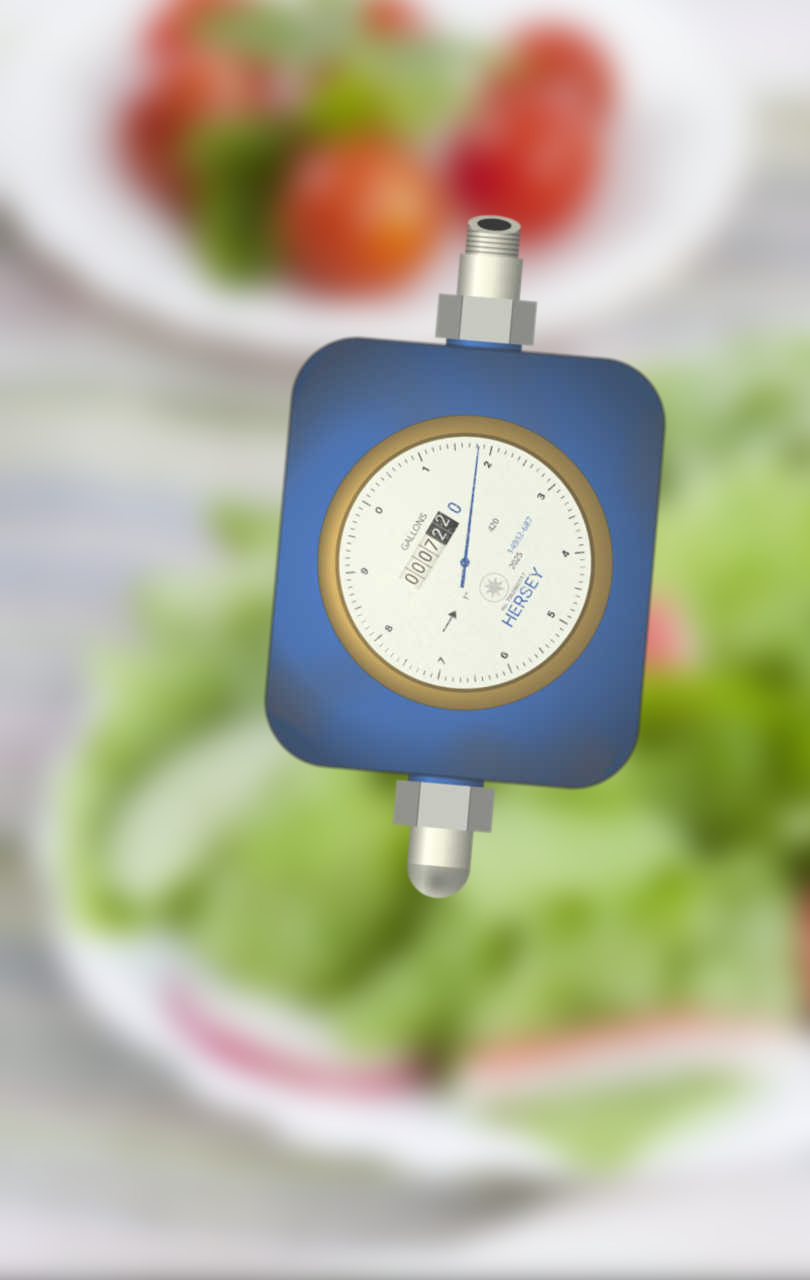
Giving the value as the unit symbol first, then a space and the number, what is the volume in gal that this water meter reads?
gal 7221.8
